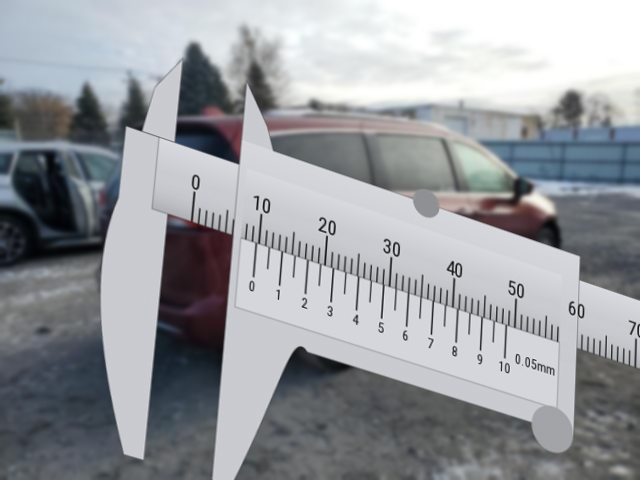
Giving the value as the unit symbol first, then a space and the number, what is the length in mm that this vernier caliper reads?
mm 9.6
